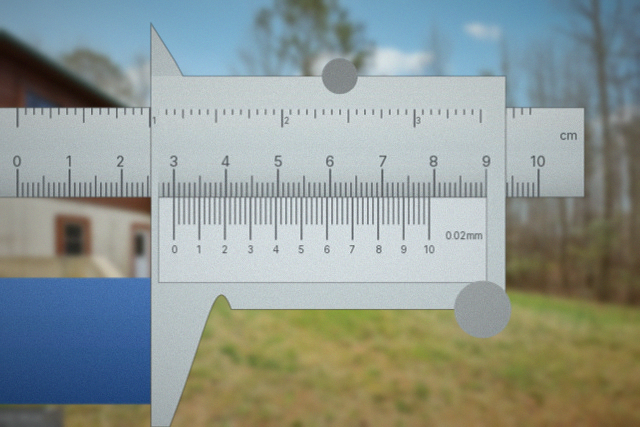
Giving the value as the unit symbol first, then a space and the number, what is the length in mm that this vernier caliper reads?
mm 30.0
